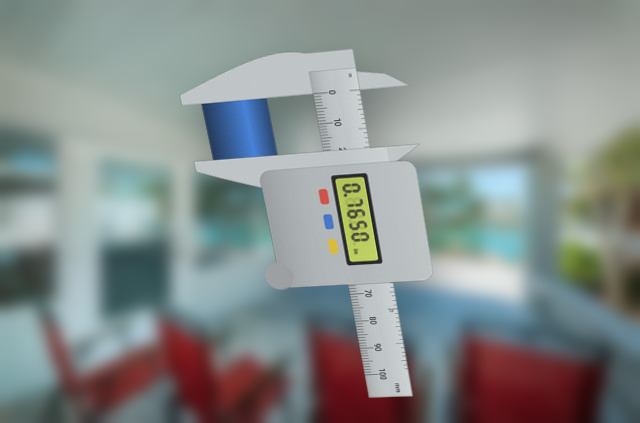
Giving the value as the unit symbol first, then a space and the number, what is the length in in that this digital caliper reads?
in 0.7650
